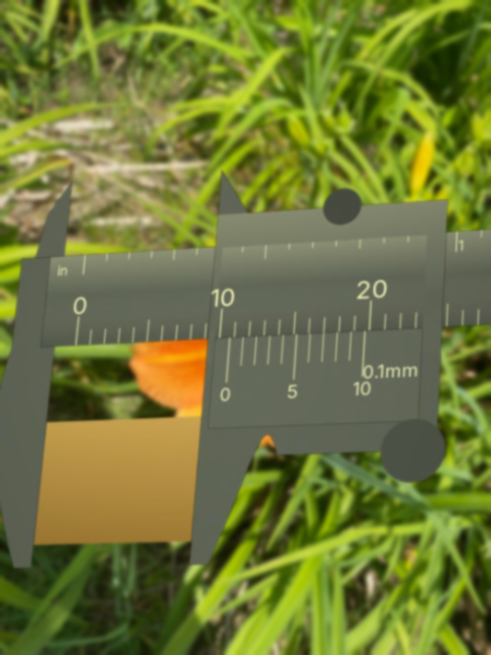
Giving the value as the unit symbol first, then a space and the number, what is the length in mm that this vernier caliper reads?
mm 10.7
